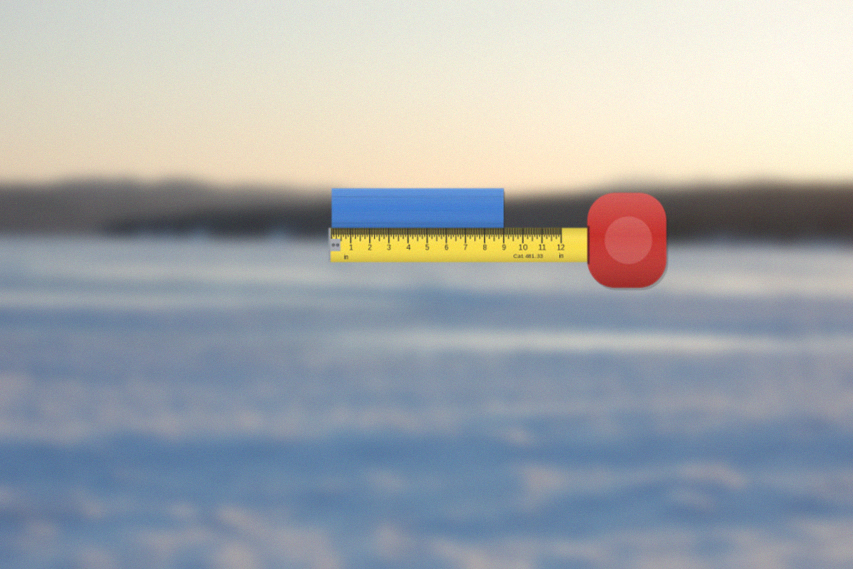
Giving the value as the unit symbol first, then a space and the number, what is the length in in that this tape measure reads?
in 9
